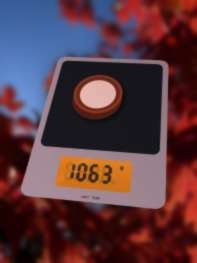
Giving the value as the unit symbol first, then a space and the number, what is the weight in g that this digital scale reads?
g 1063
